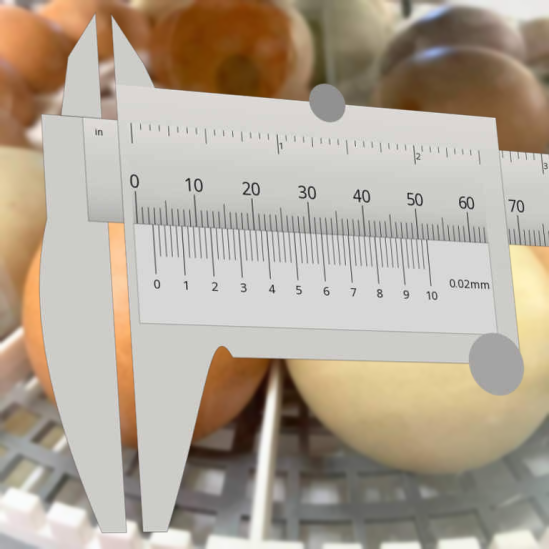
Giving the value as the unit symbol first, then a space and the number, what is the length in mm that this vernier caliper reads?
mm 2.6
